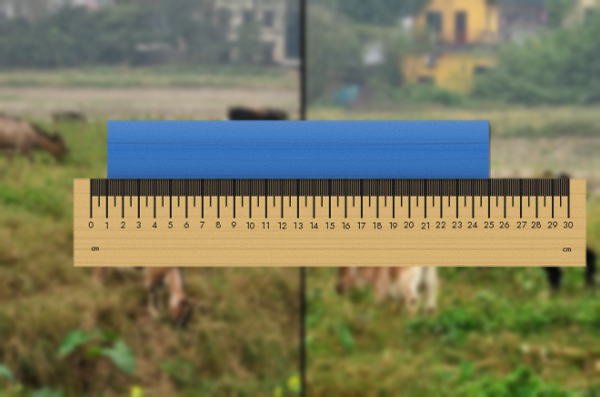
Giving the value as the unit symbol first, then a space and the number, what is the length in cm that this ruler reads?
cm 24
